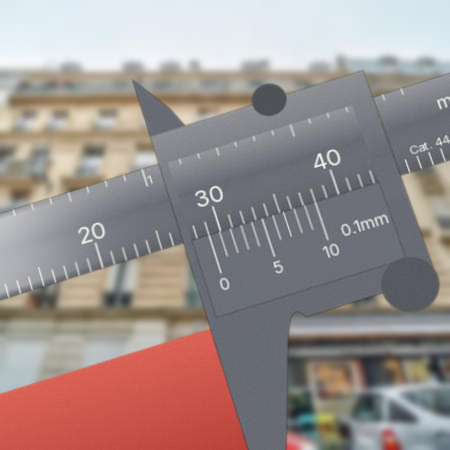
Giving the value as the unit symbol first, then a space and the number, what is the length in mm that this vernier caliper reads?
mm 29.0
